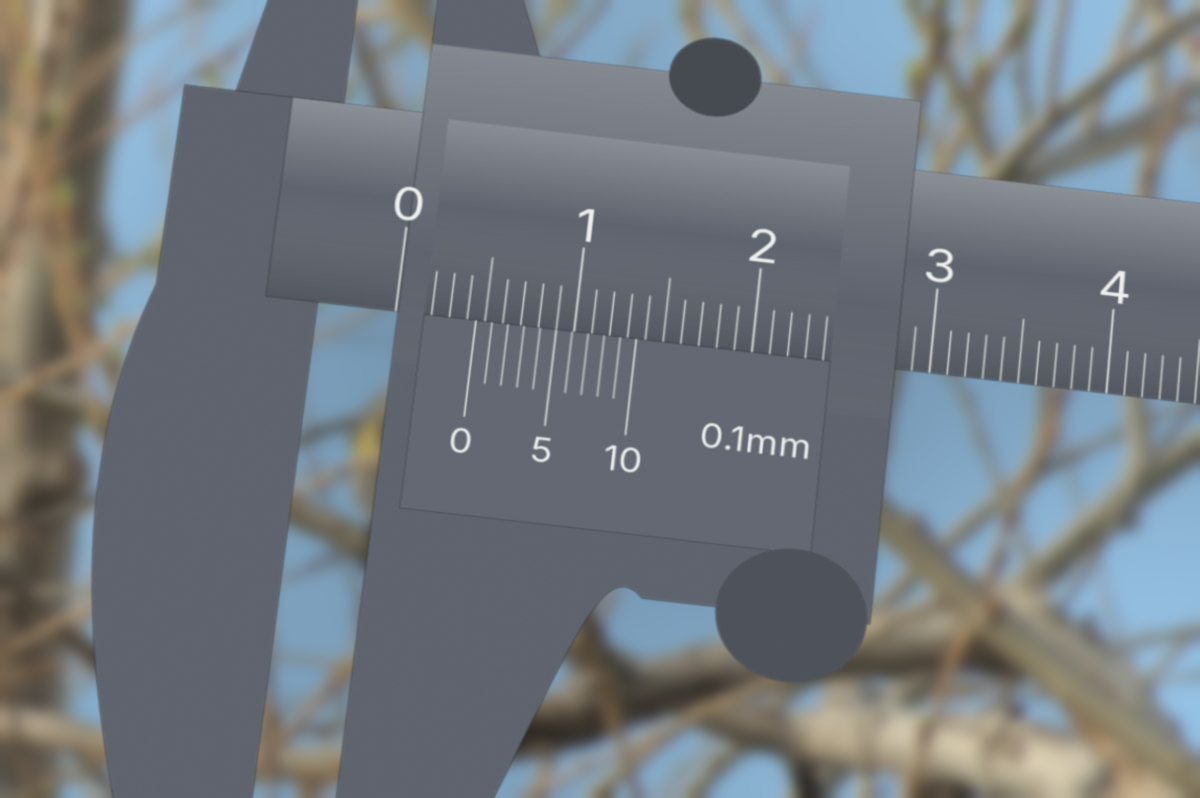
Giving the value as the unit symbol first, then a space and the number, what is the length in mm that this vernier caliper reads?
mm 4.5
